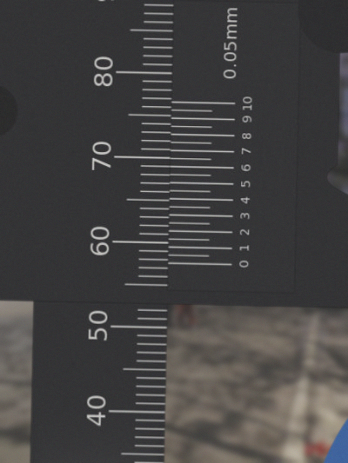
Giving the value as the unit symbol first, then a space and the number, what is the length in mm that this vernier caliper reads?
mm 57.6
